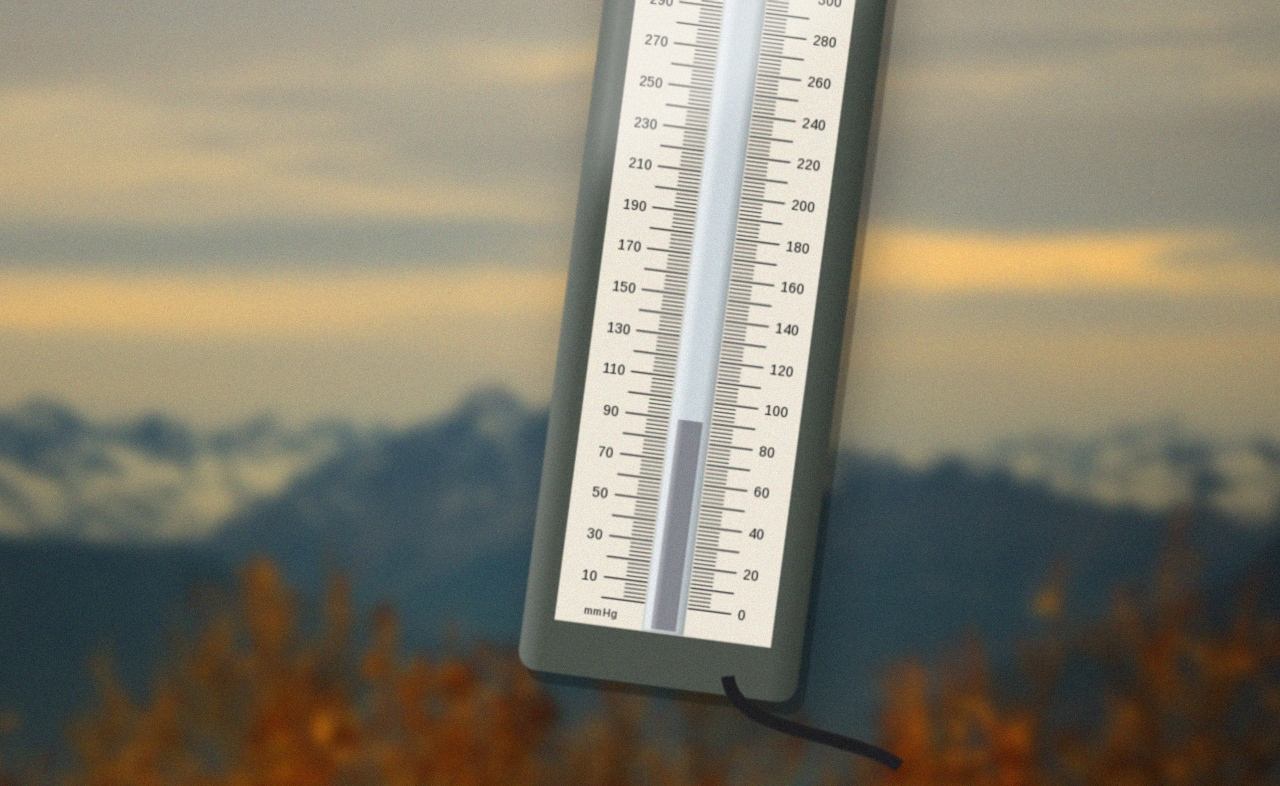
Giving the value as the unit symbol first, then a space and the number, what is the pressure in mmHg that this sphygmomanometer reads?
mmHg 90
